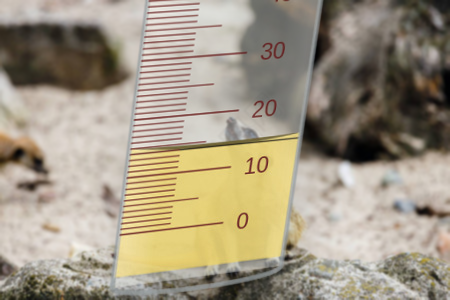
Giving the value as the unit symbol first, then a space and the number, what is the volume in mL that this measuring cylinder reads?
mL 14
